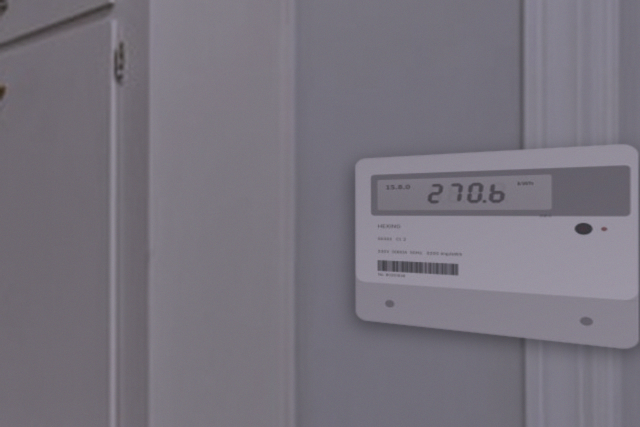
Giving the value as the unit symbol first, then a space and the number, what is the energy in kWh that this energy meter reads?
kWh 270.6
